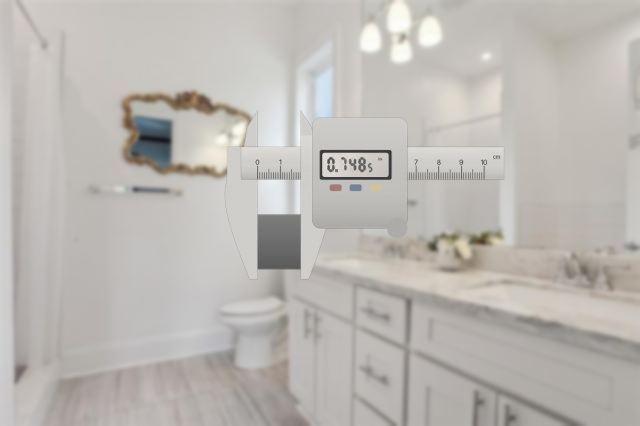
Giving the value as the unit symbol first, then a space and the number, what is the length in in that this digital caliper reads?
in 0.7485
